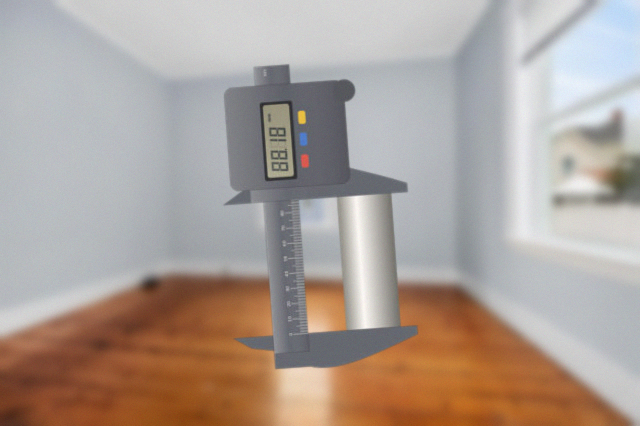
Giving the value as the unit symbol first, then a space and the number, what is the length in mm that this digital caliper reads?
mm 88.18
